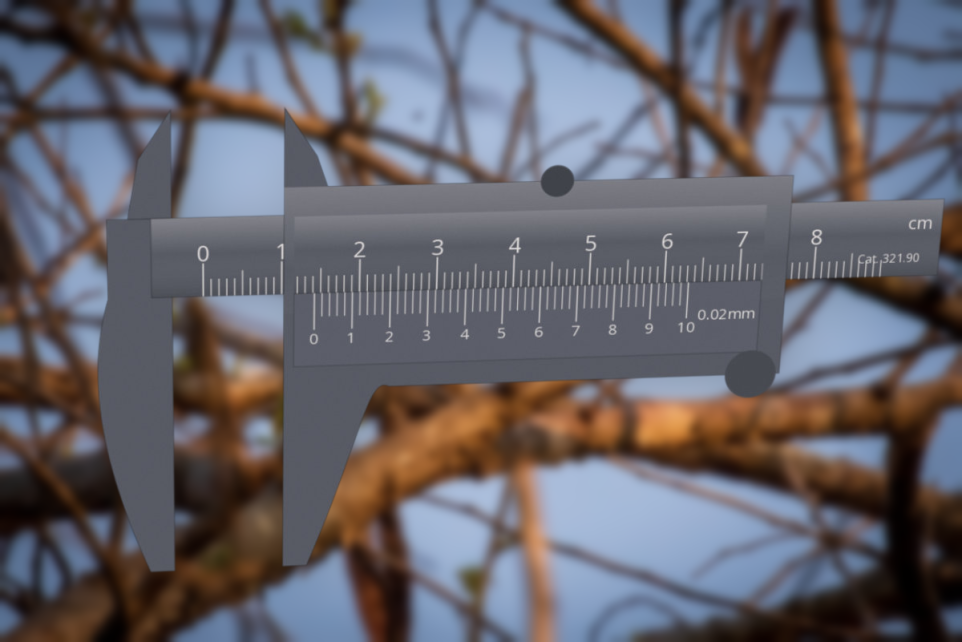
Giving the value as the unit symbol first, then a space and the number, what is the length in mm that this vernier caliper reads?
mm 14.2
